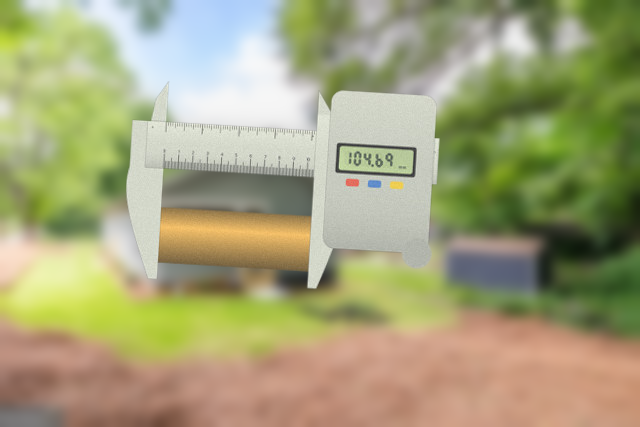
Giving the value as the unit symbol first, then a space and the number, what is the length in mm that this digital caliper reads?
mm 104.69
